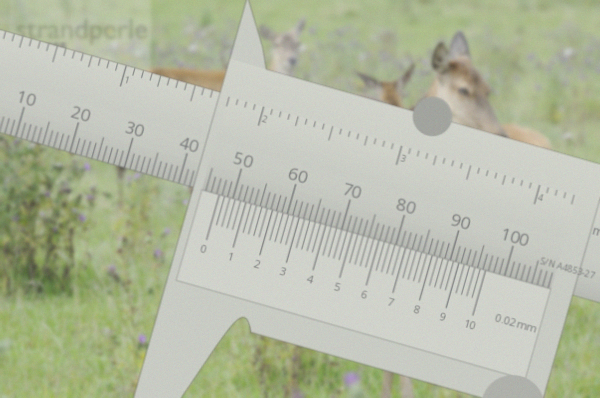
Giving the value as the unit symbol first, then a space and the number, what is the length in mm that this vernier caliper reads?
mm 47.5
